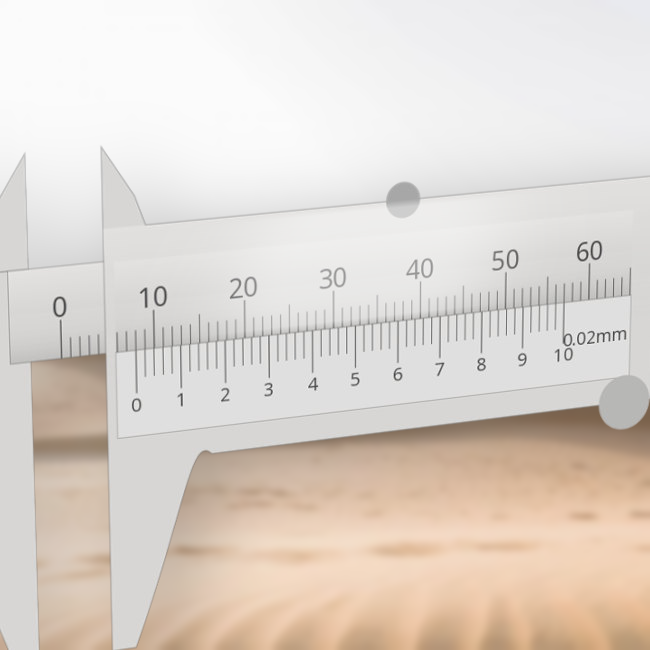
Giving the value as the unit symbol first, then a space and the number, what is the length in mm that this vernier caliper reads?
mm 8.0
